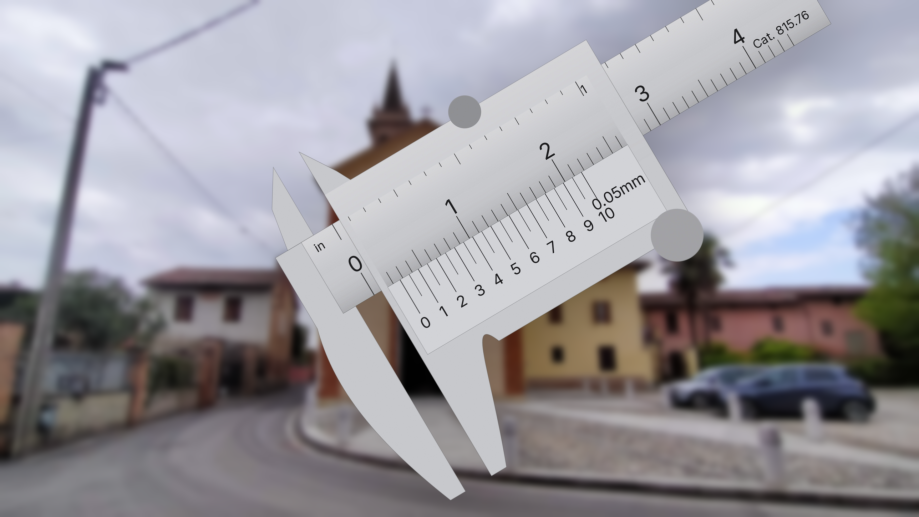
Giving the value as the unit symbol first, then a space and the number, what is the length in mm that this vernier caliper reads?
mm 2.7
